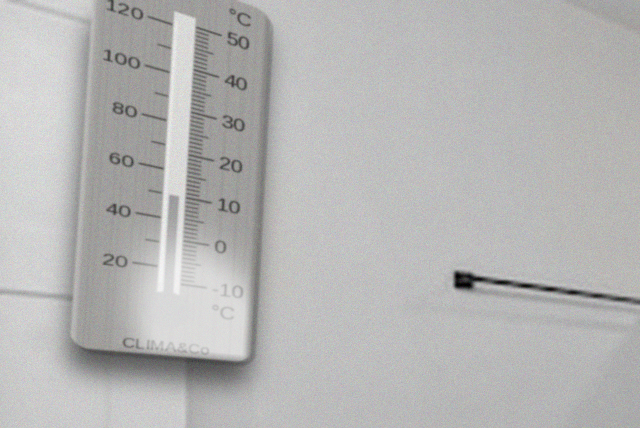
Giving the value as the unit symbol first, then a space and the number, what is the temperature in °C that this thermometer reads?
°C 10
